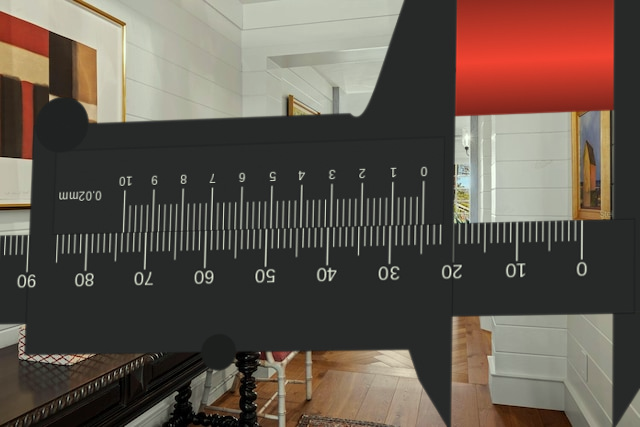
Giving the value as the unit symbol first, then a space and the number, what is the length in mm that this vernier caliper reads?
mm 24.8
